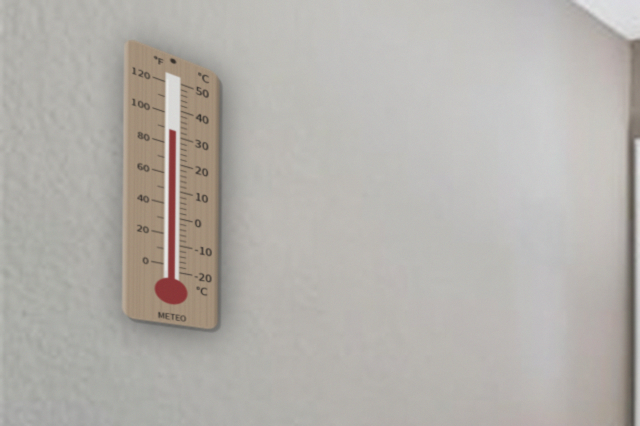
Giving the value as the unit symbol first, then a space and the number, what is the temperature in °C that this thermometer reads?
°C 32
